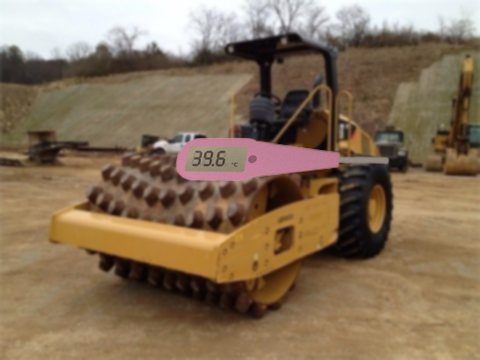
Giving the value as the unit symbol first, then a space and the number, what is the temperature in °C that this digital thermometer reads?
°C 39.6
